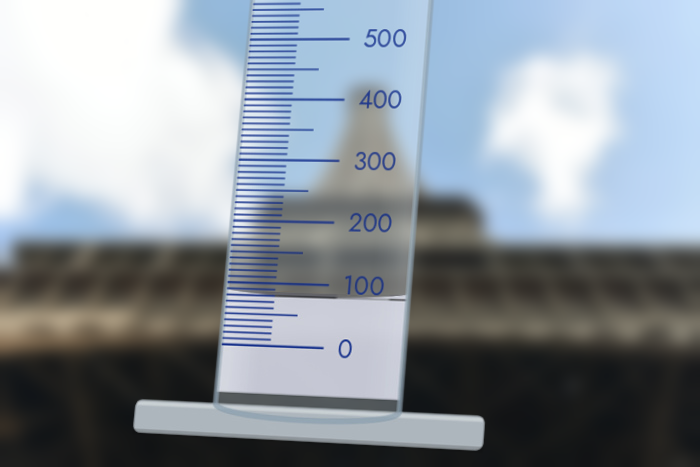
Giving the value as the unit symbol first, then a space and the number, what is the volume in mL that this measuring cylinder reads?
mL 80
